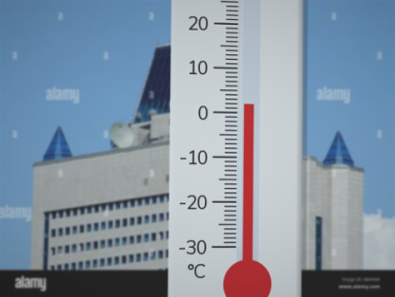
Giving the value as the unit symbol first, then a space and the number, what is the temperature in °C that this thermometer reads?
°C 2
